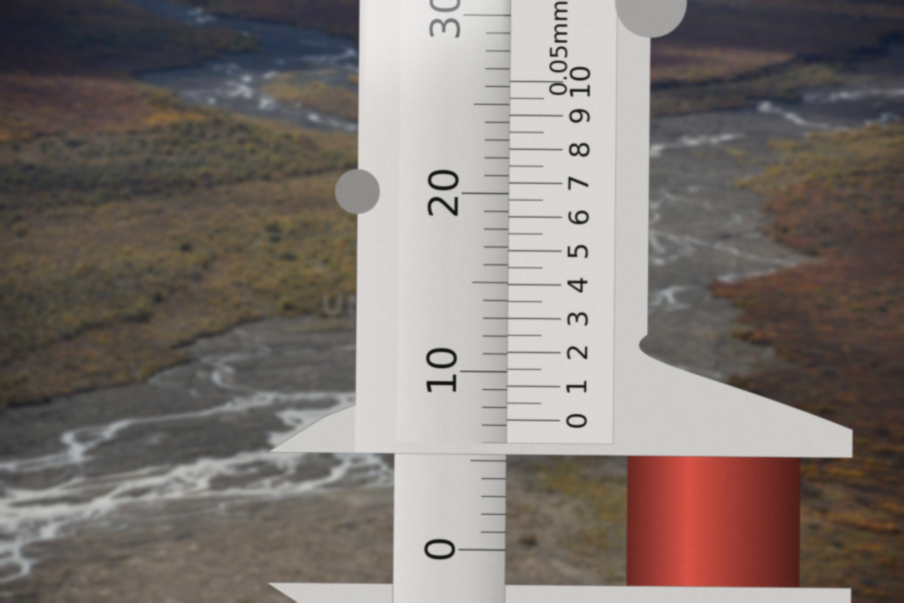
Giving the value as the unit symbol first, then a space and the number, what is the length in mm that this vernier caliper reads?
mm 7.3
